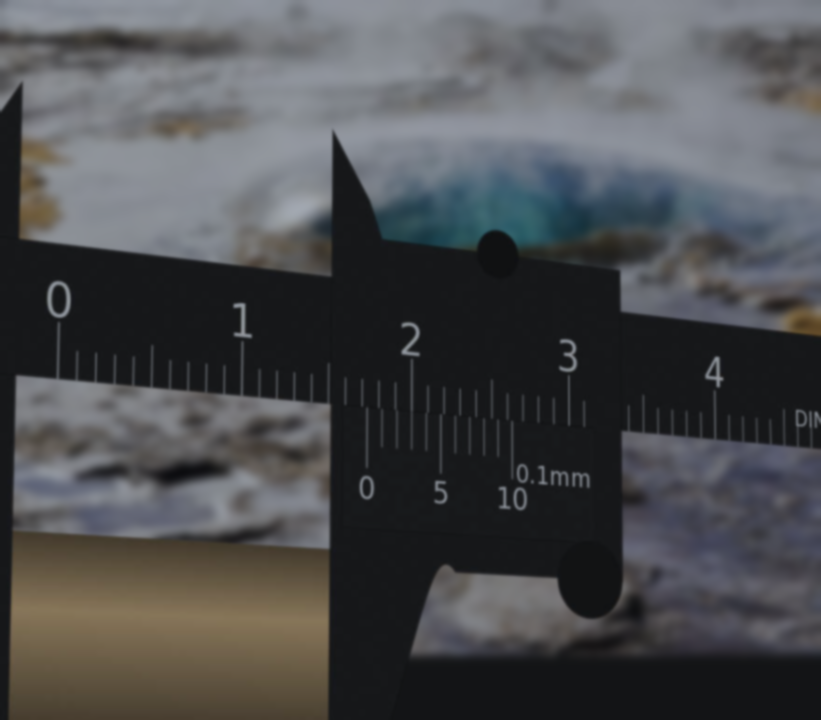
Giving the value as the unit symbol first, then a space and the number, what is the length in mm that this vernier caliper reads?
mm 17.3
